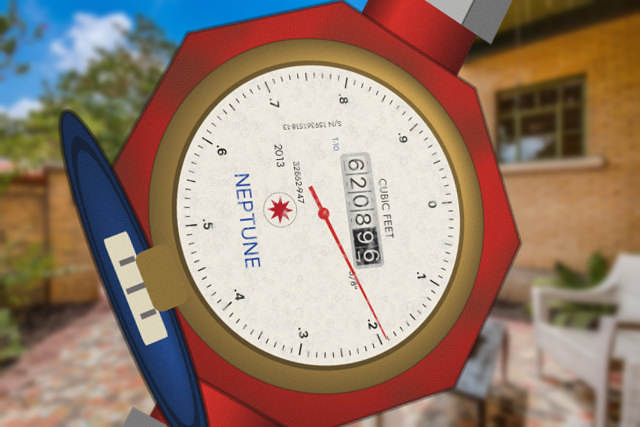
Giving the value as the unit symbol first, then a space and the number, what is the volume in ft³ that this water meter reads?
ft³ 620896.19
